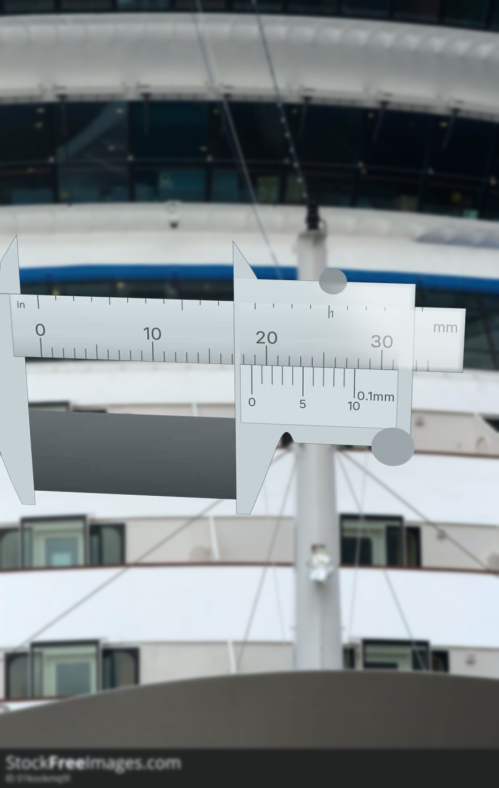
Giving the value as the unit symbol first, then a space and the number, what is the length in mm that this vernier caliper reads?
mm 18.7
